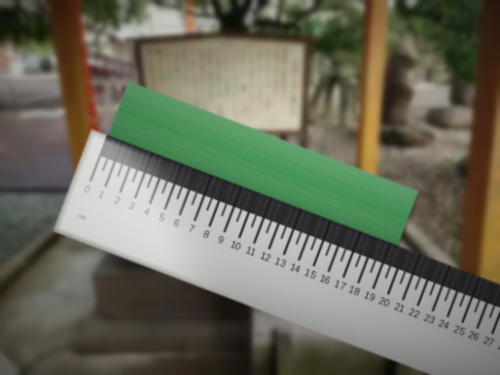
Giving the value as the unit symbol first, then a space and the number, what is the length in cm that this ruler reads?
cm 19.5
